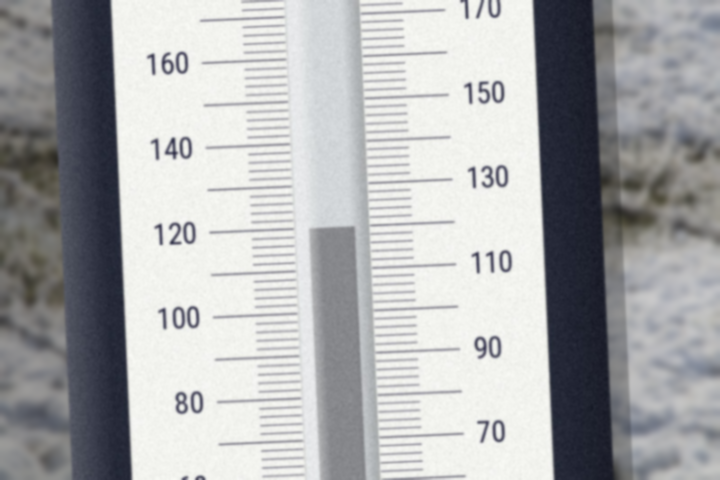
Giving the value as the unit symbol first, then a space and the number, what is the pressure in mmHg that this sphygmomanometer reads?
mmHg 120
